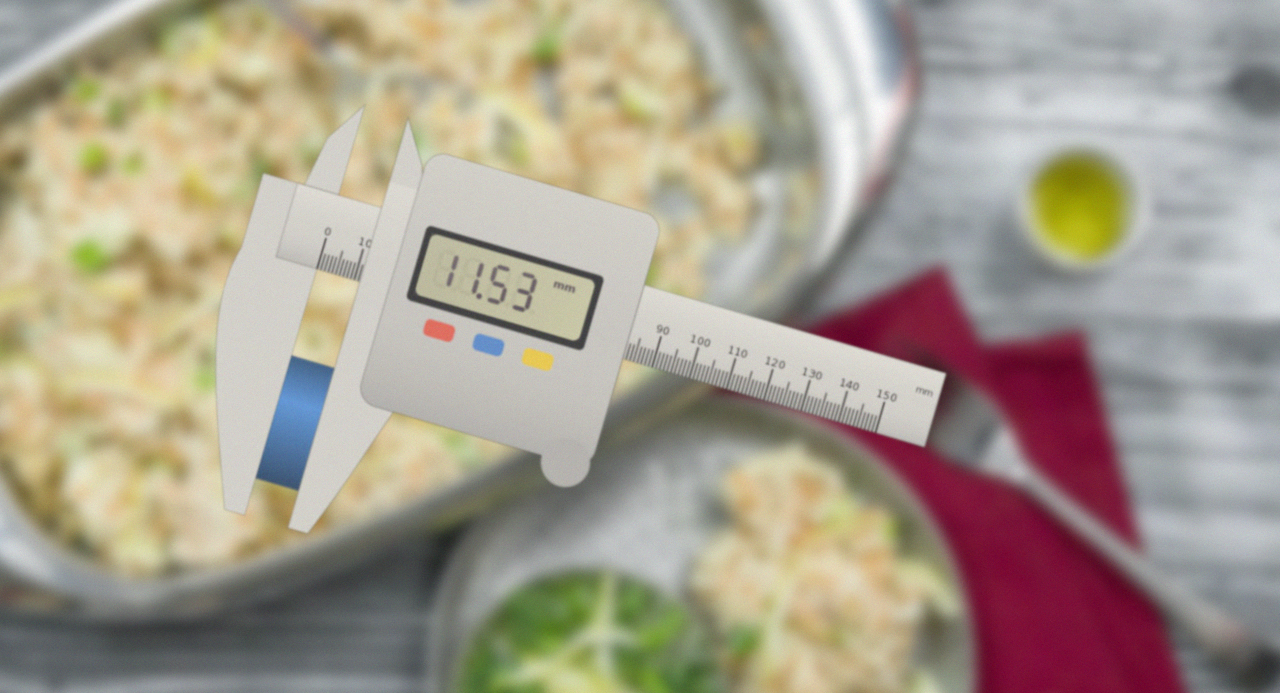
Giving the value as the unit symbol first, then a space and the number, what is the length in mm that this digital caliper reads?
mm 11.53
